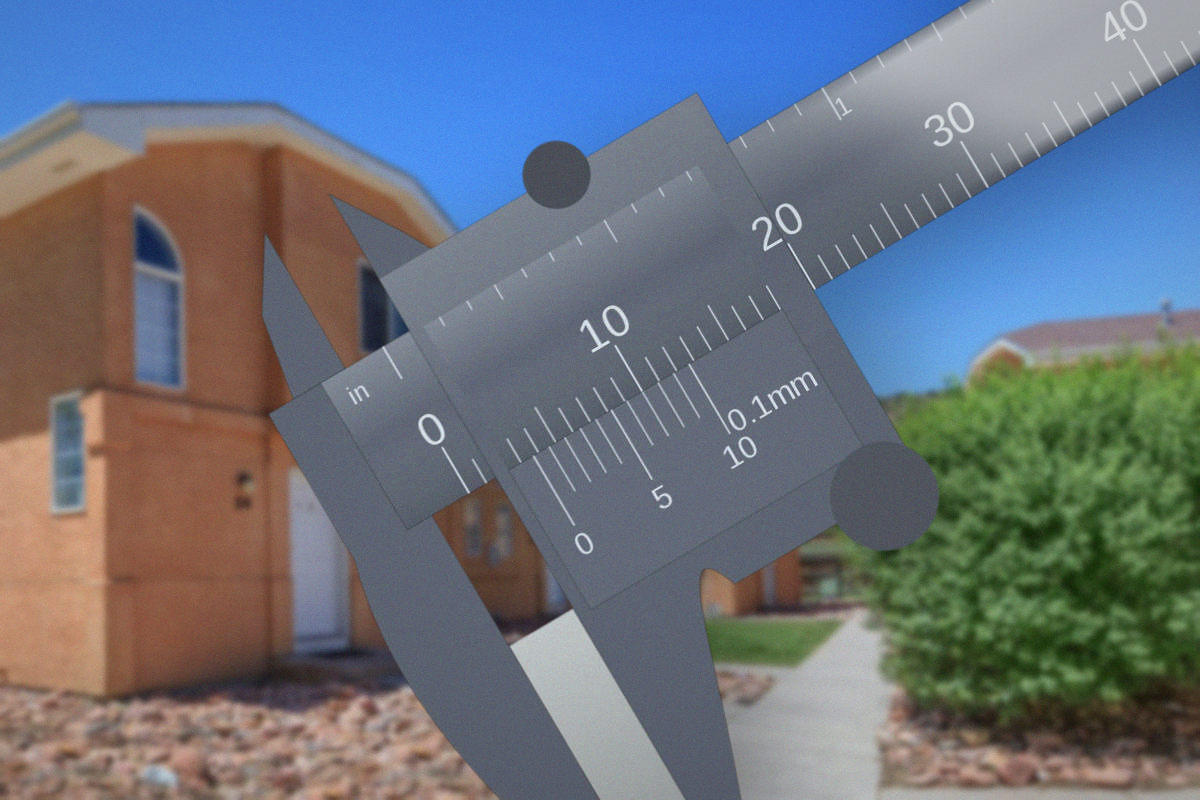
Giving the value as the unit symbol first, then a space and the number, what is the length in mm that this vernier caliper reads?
mm 3.7
